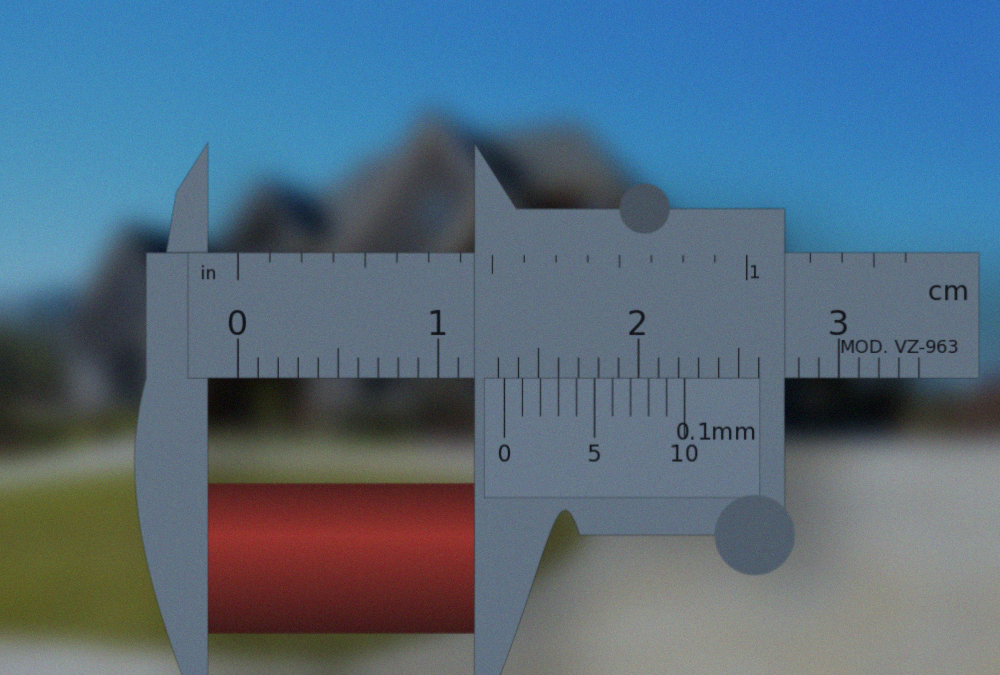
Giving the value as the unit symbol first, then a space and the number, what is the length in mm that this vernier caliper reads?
mm 13.3
